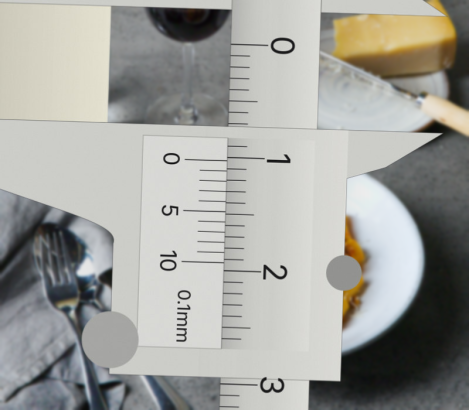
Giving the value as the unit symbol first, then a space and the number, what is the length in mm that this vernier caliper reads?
mm 10.3
